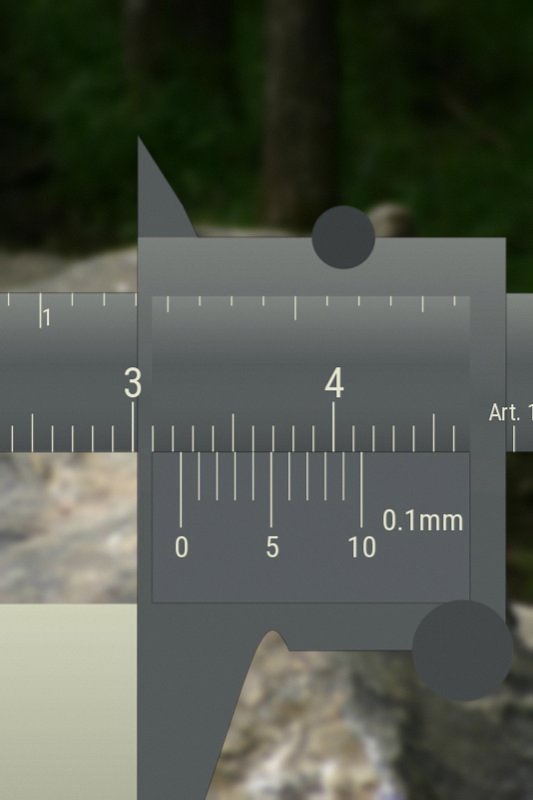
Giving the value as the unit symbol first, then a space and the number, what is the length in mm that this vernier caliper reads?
mm 32.4
